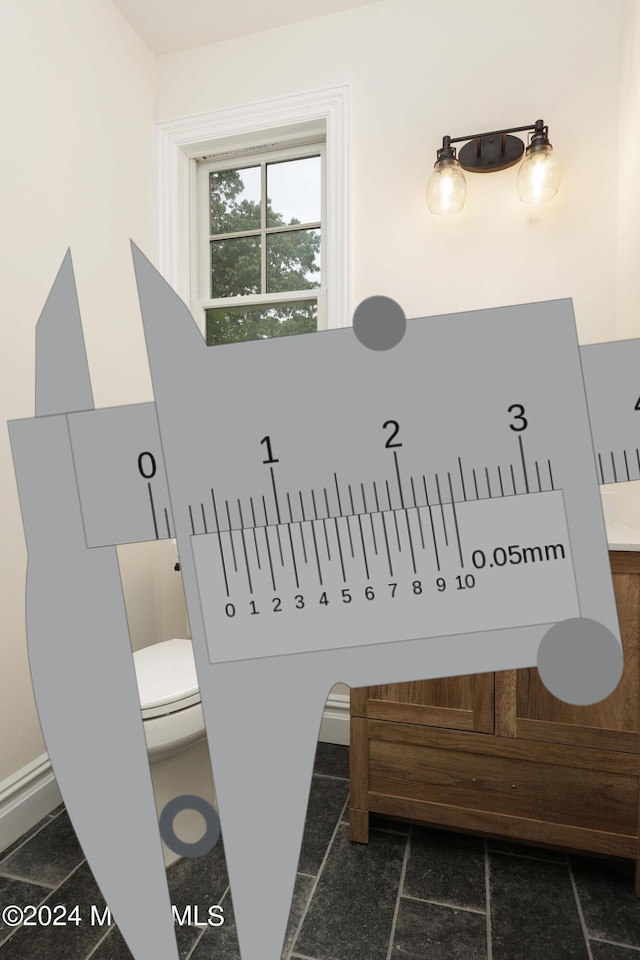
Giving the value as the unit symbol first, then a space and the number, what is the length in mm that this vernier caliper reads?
mm 5.0
